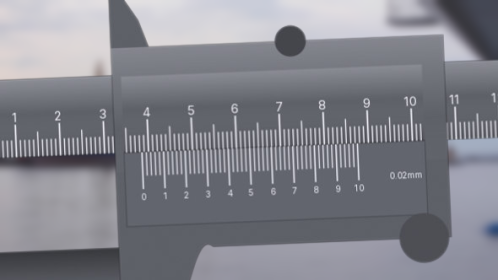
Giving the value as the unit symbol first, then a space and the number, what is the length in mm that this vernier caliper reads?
mm 38.5
